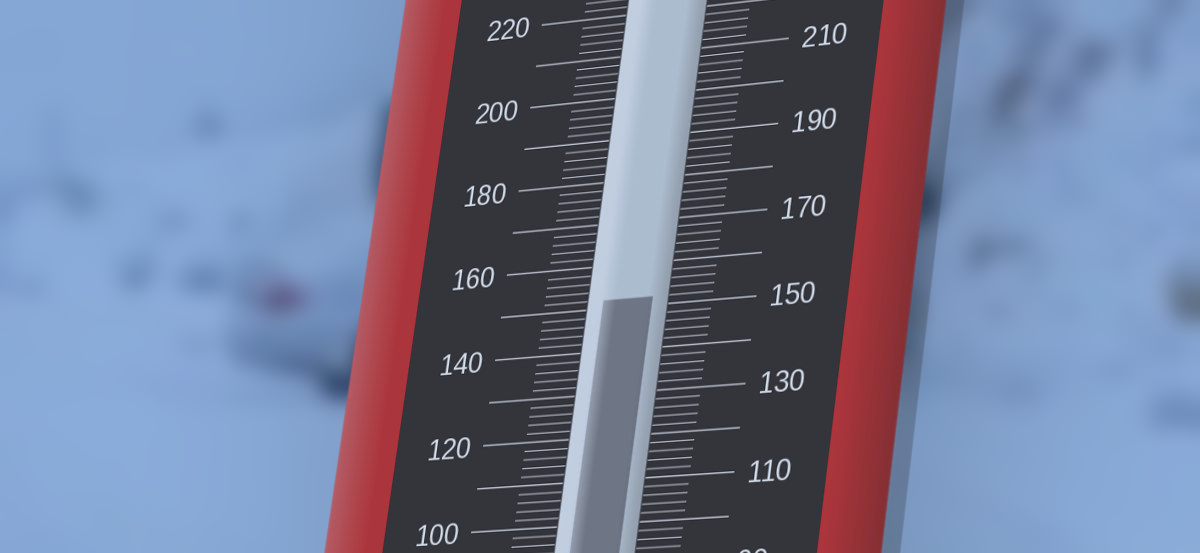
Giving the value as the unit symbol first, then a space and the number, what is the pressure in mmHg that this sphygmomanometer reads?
mmHg 152
